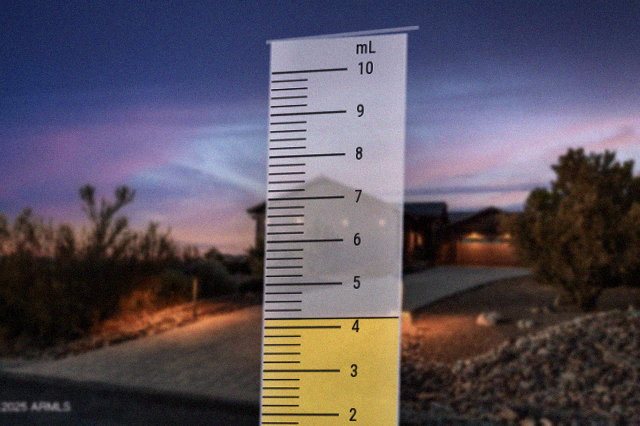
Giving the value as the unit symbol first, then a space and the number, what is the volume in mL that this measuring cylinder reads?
mL 4.2
